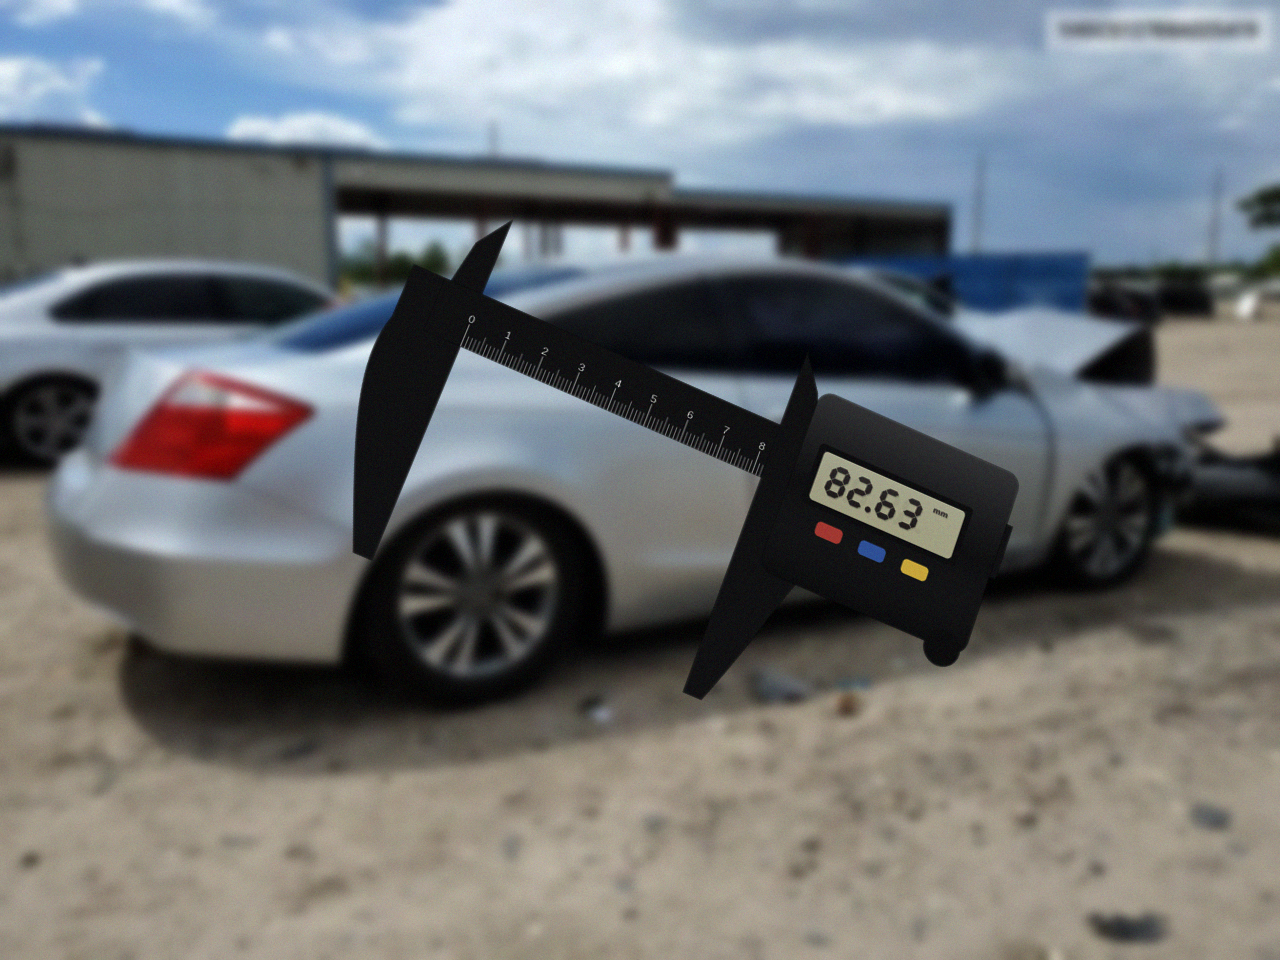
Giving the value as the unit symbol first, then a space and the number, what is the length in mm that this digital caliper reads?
mm 82.63
